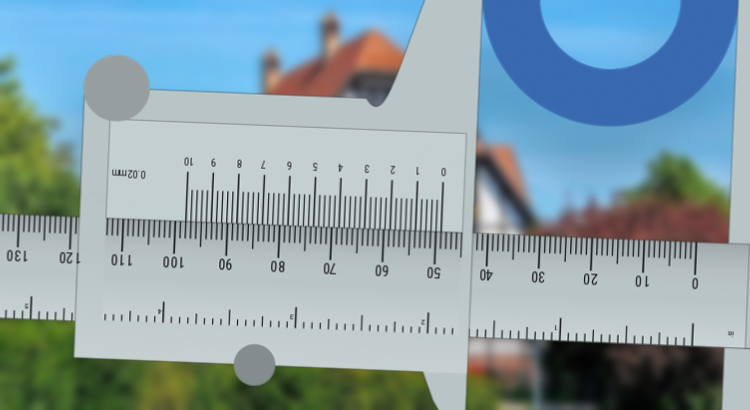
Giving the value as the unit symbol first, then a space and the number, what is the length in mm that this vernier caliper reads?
mm 49.0
